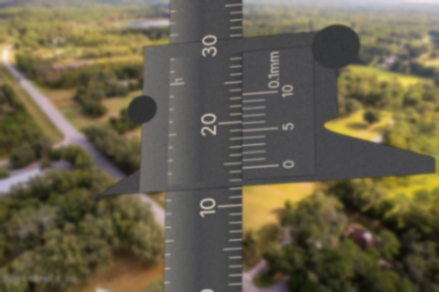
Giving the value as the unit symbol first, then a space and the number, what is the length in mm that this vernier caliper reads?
mm 14.4
